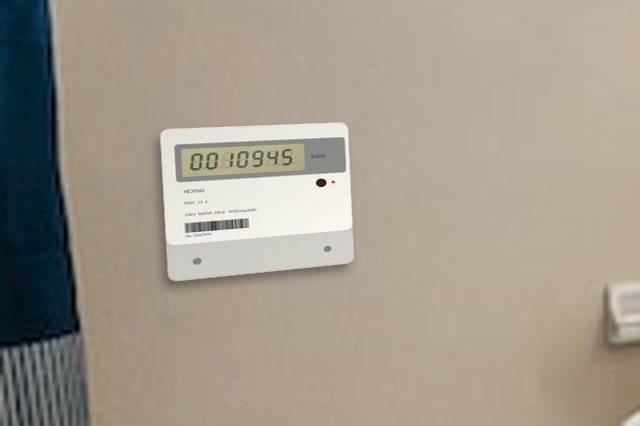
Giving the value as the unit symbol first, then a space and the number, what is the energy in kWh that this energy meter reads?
kWh 10945
